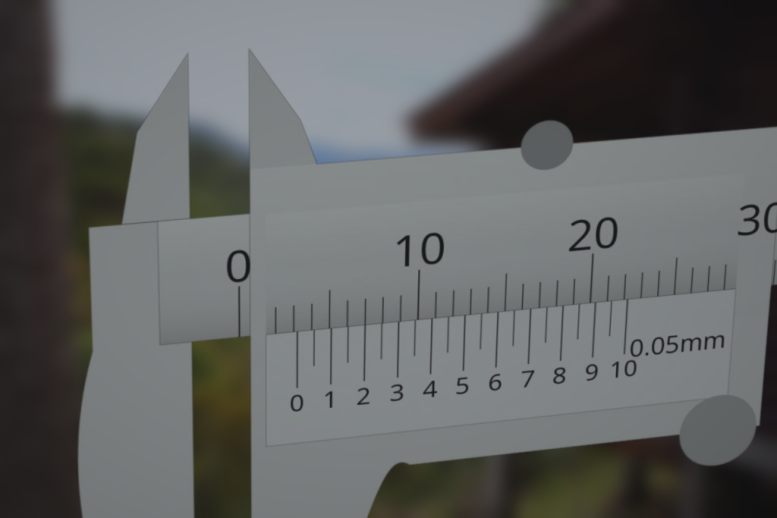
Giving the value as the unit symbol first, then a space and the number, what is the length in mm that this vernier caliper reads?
mm 3.2
